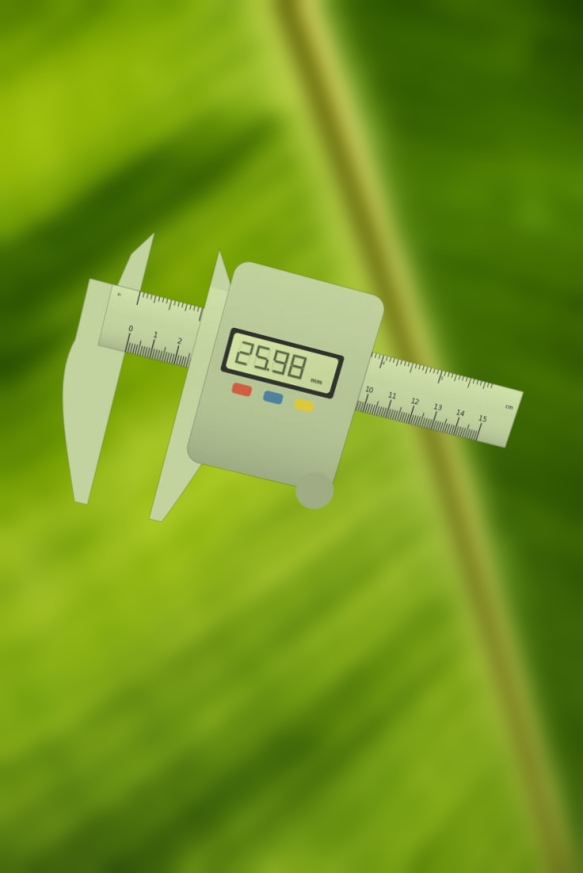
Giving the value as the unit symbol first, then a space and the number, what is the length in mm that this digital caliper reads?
mm 25.98
